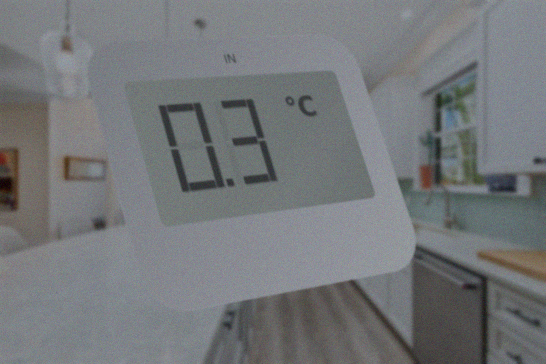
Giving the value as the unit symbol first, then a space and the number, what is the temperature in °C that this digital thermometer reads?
°C 0.3
